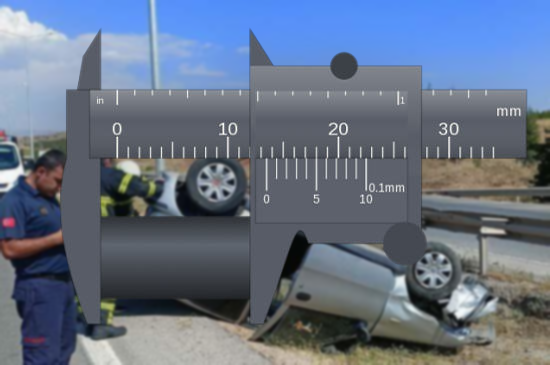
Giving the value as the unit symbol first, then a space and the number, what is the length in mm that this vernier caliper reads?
mm 13.5
